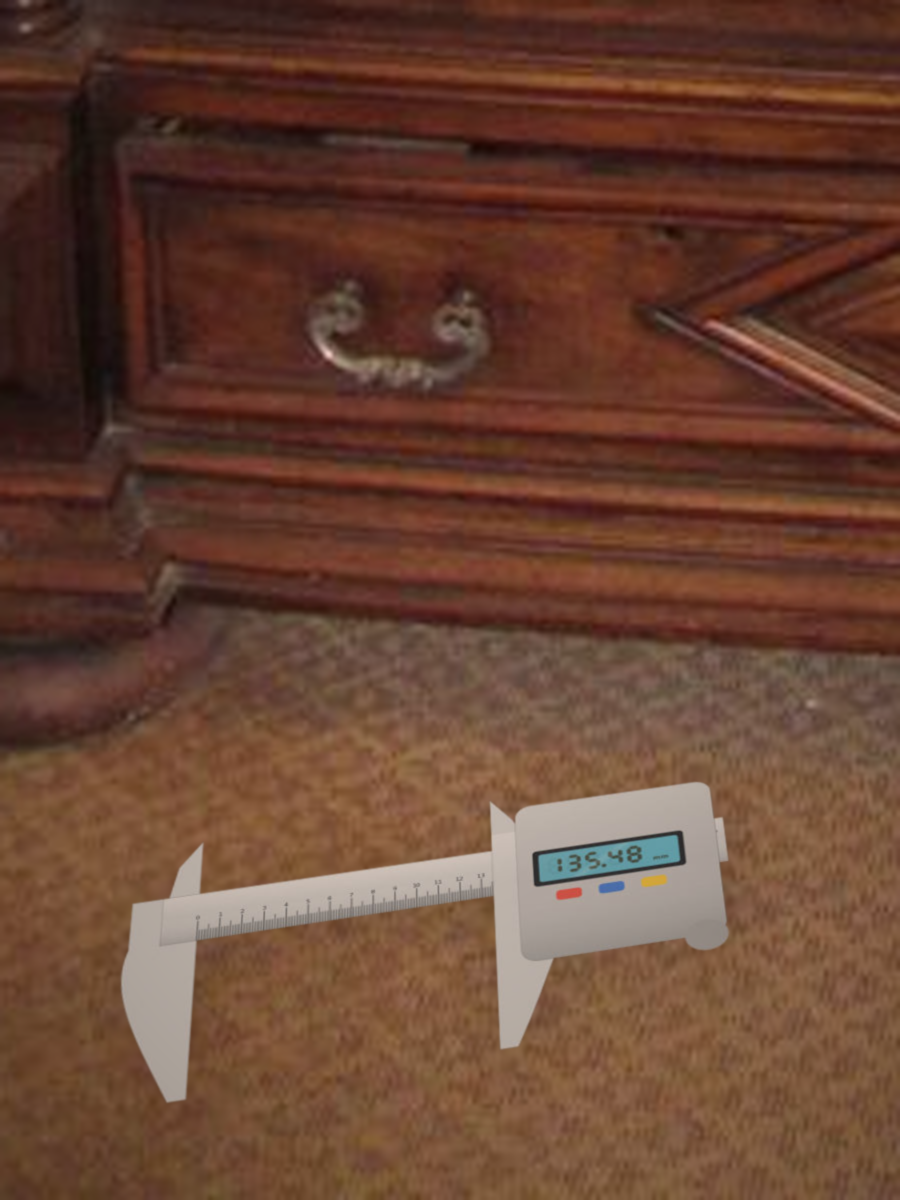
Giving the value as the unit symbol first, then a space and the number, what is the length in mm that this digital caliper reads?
mm 135.48
